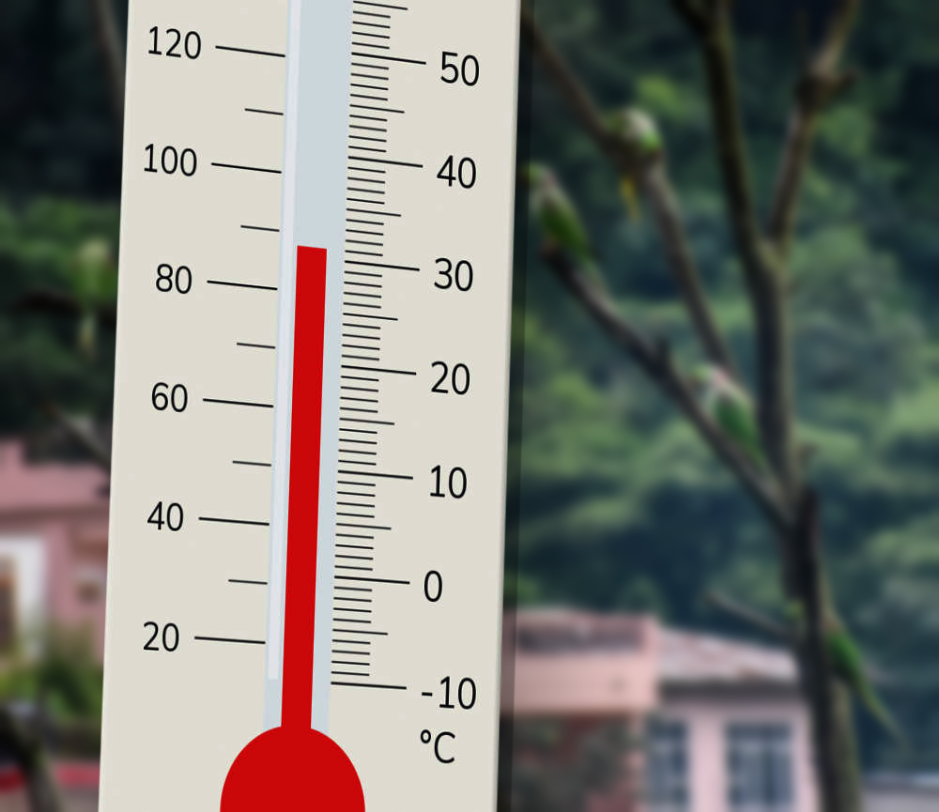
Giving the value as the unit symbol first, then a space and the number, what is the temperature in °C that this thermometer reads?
°C 31
